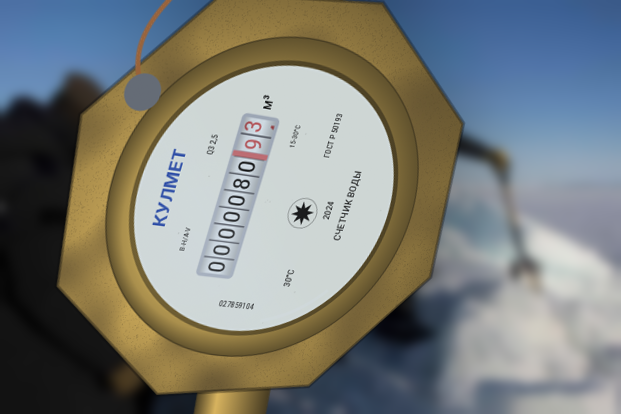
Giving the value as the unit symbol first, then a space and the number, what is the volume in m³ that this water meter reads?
m³ 80.93
